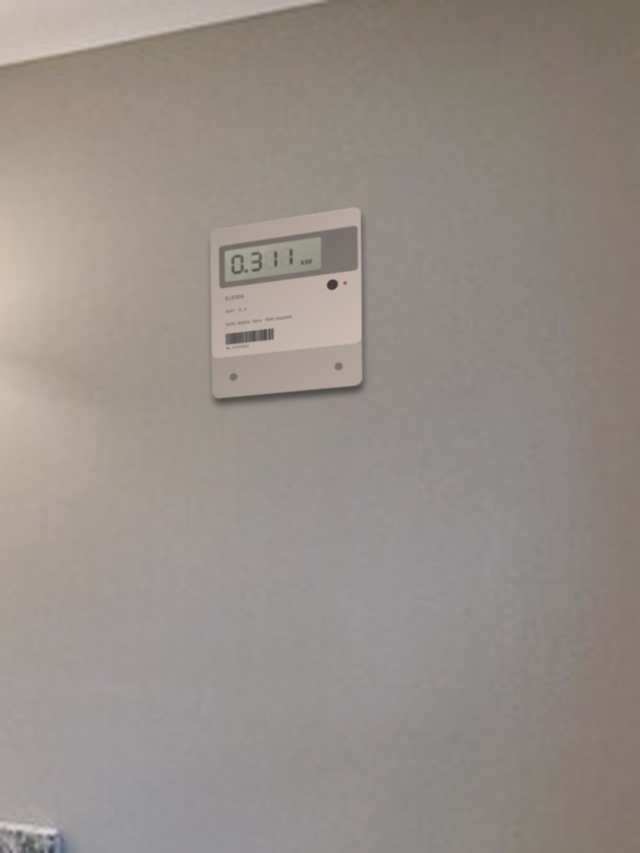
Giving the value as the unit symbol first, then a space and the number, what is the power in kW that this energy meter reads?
kW 0.311
